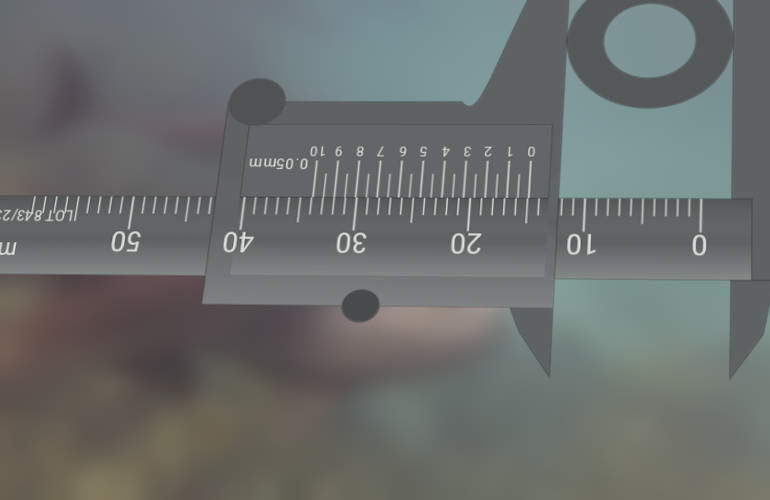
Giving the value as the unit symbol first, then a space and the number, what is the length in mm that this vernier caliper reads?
mm 14.9
